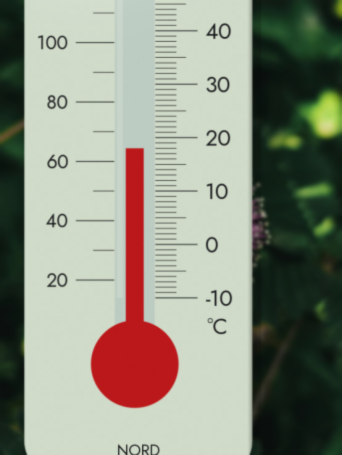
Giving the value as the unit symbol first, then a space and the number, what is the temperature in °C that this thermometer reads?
°C 18
